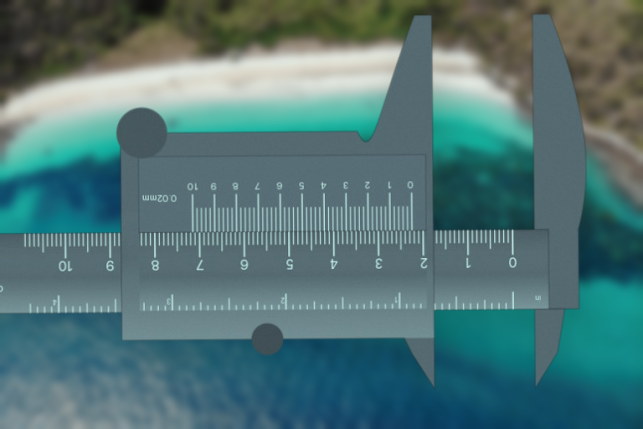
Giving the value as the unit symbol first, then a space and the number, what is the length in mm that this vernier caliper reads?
mm 22.5
